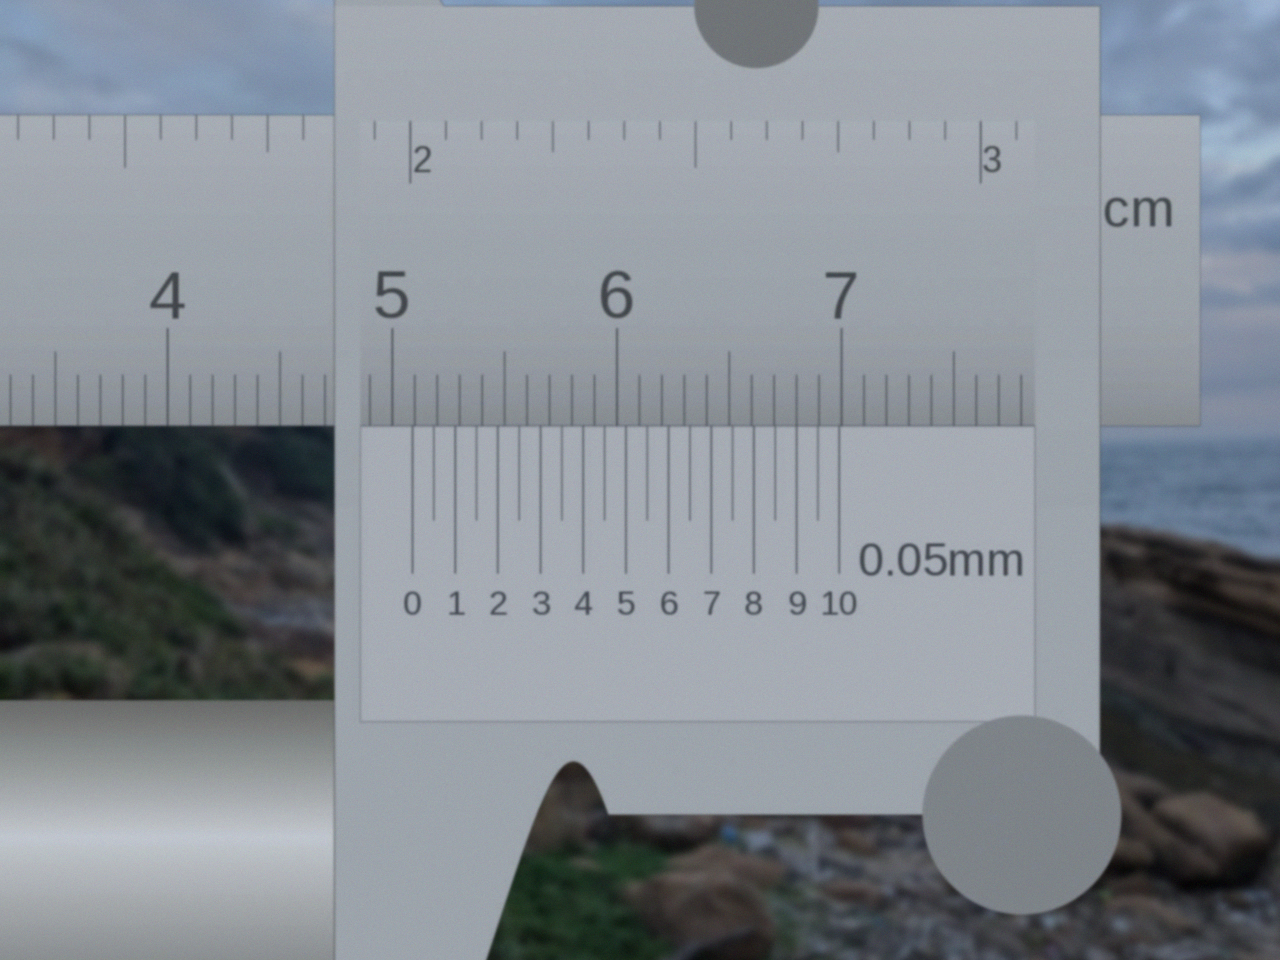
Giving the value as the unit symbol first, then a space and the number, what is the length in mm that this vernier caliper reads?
mm 50.9
